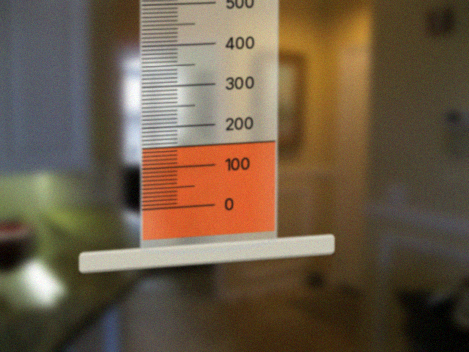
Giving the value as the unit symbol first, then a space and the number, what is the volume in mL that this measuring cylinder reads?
mL 150
